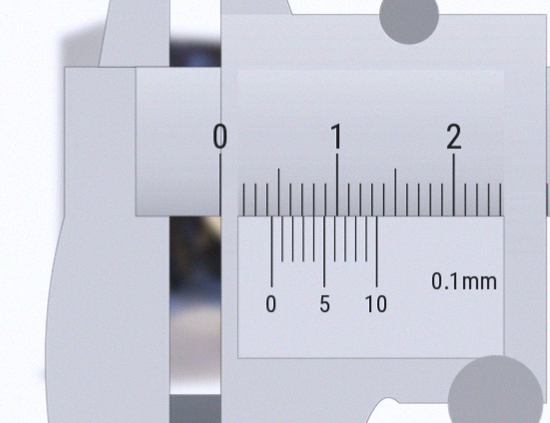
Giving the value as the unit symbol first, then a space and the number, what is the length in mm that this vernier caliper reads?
mm 4.4
